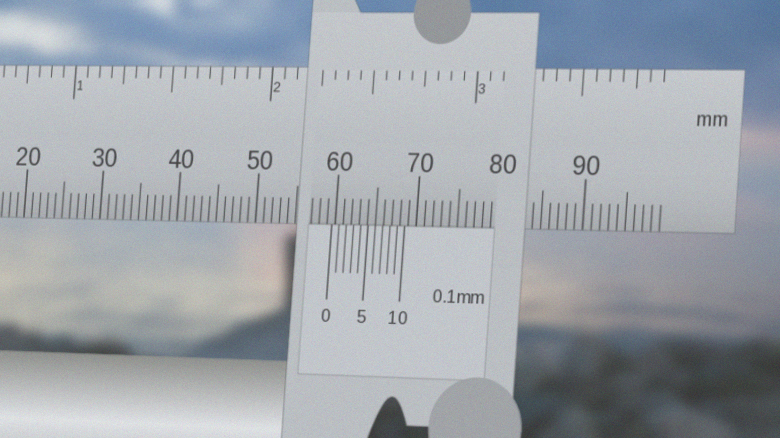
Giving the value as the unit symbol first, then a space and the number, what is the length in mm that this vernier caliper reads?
mm 59.6
